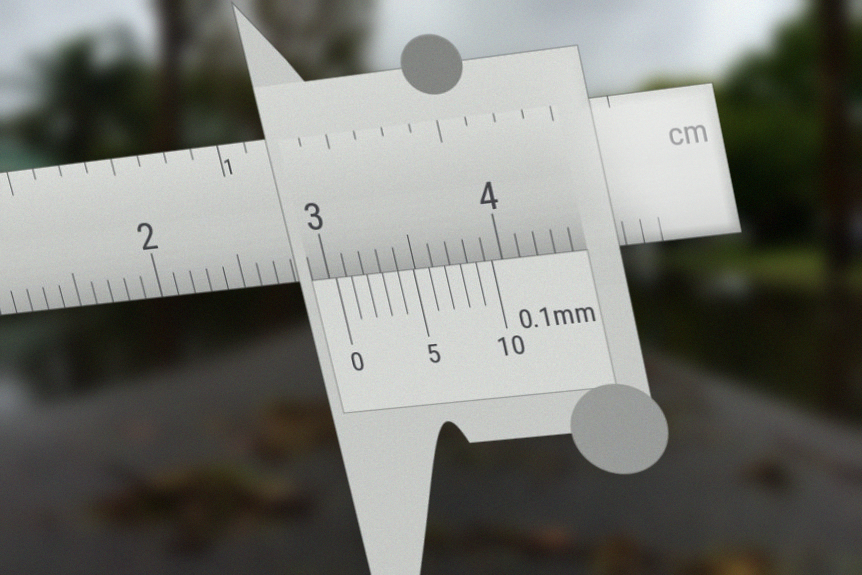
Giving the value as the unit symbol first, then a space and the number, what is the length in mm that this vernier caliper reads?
mm 30.4
